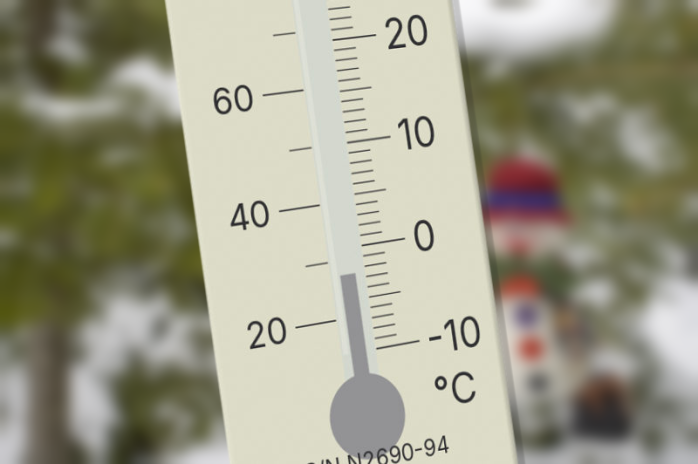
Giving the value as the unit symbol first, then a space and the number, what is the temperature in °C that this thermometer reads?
°C -2.5
